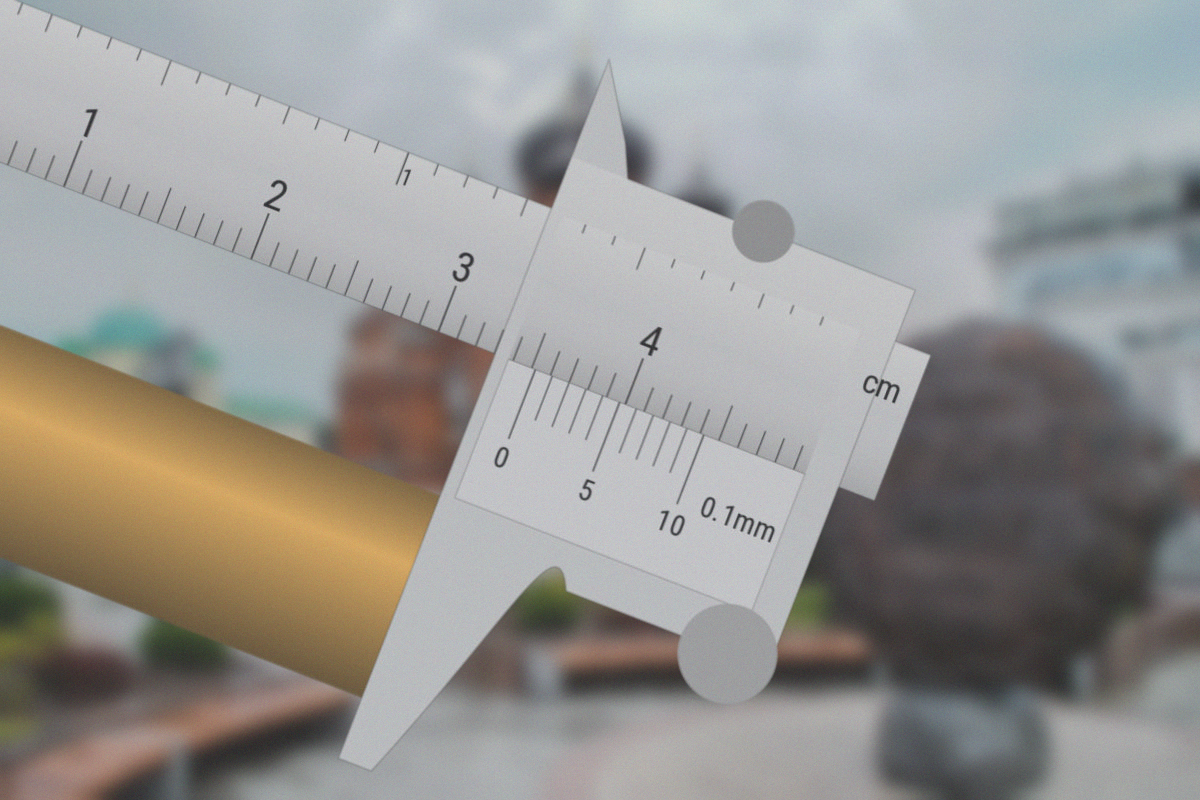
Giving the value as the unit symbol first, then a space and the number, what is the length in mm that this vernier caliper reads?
mm 35.2
